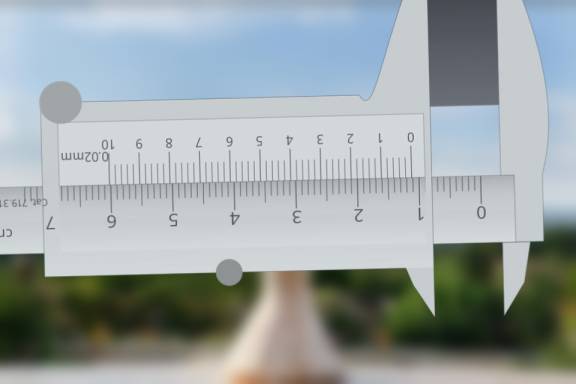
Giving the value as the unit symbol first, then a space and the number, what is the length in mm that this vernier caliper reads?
mm 11.2
